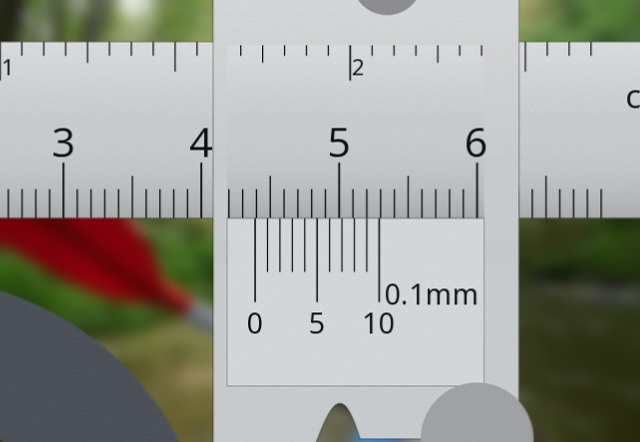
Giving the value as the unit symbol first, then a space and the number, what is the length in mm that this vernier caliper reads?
mm 43.9
